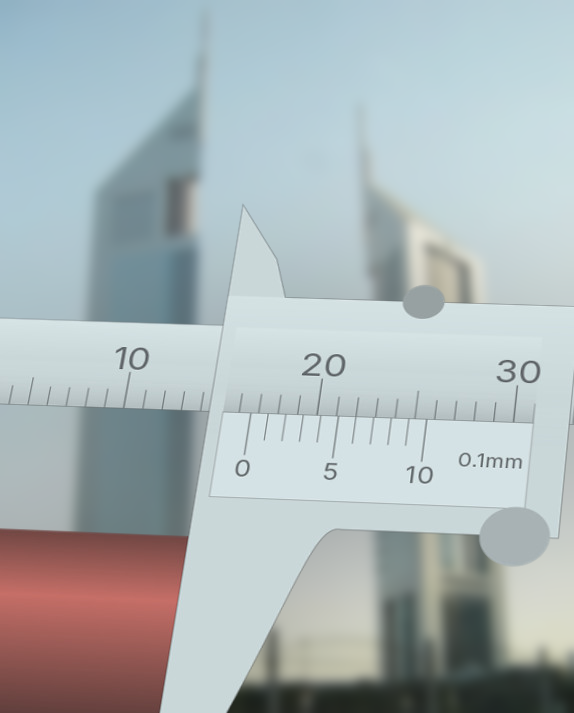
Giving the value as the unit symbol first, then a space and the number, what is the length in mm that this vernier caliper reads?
mm 16.6
